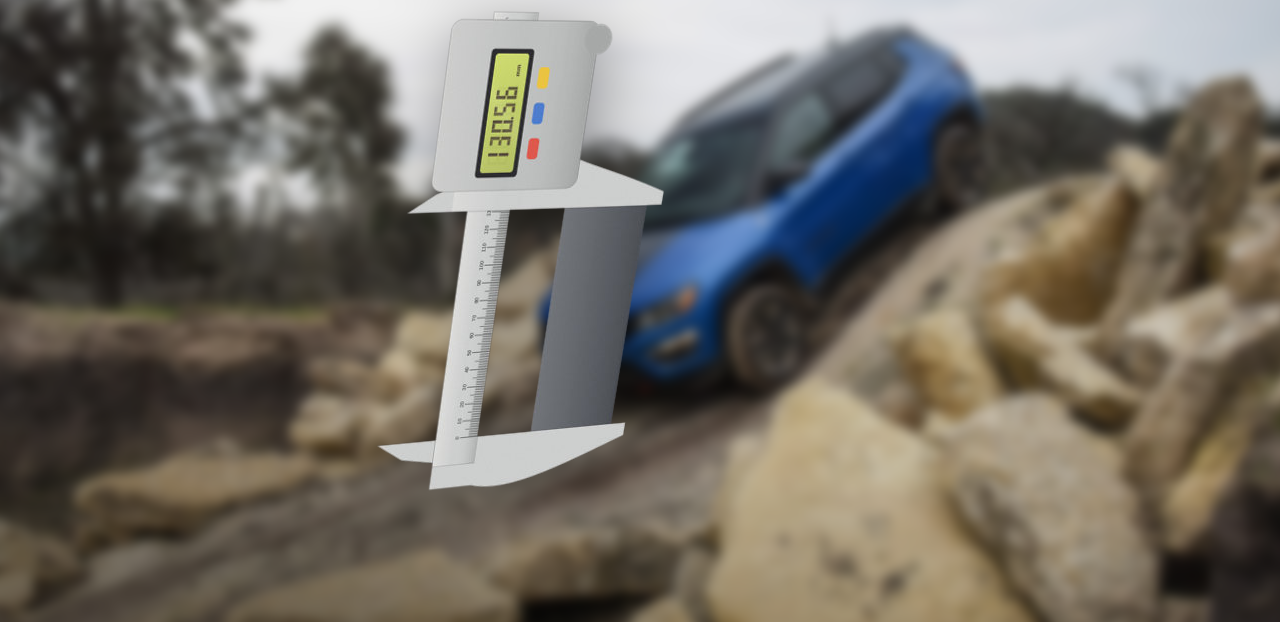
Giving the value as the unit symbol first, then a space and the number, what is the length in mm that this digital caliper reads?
mm 130.56
